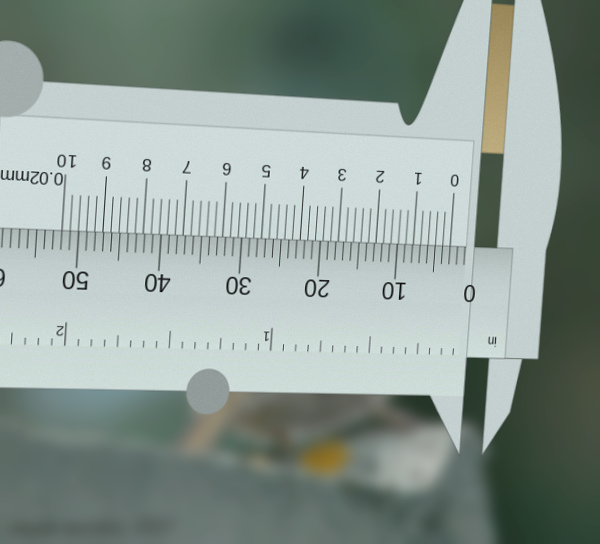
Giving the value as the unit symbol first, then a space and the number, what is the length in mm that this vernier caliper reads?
mm 3.0
